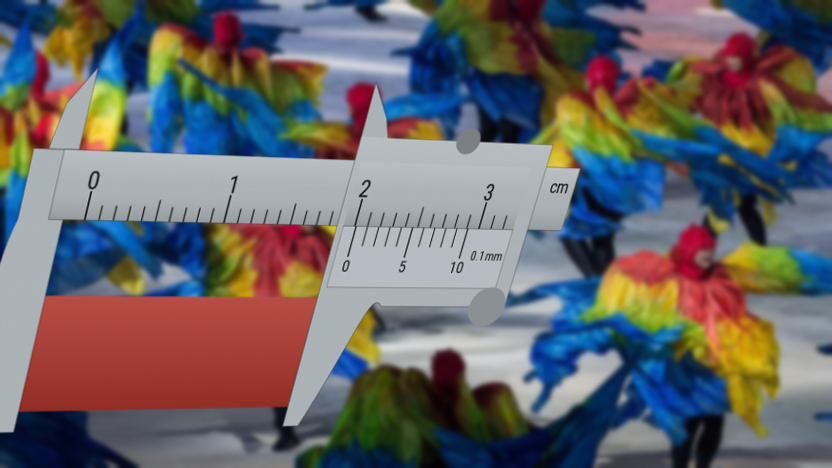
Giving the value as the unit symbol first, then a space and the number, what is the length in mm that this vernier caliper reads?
mm 20.1
